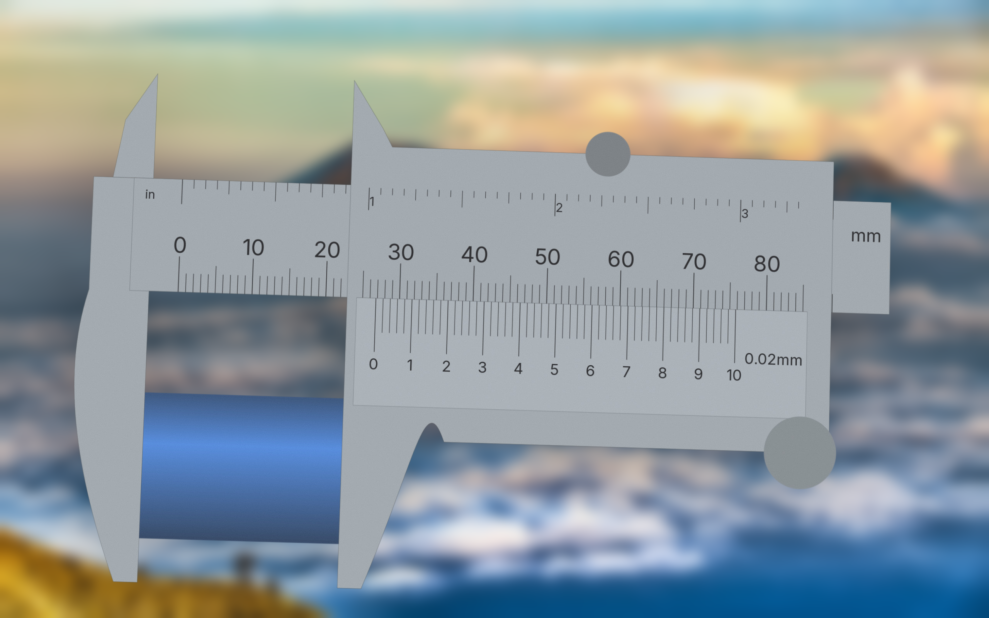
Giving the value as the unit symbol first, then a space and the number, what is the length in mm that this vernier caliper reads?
mm 26.8
